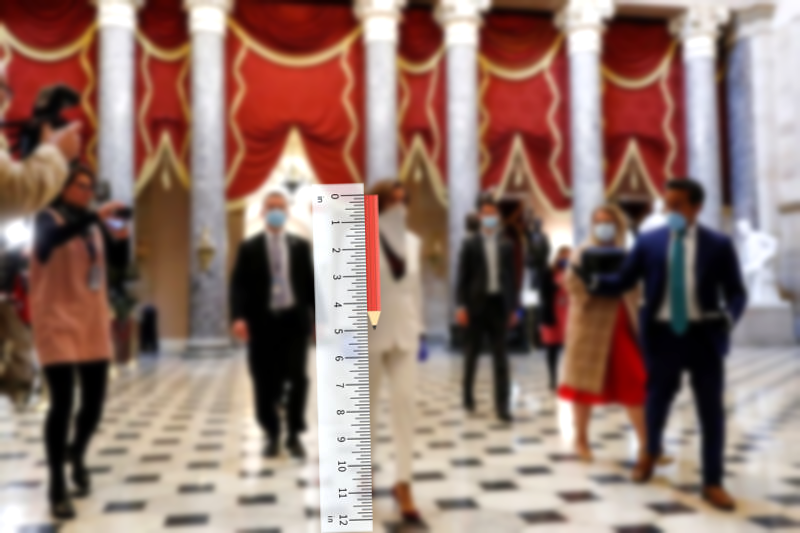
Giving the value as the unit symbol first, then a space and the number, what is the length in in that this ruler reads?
in 5
